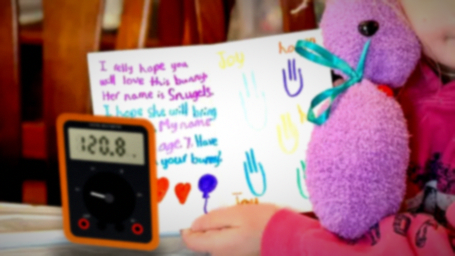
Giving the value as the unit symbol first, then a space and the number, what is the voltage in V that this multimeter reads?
V 120.8
